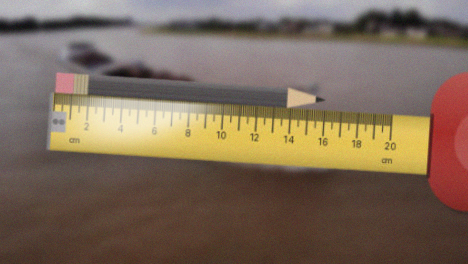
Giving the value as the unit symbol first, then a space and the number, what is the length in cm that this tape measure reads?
cm 16
